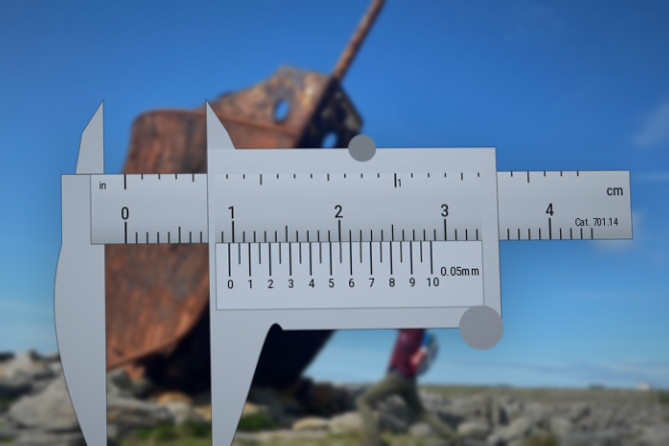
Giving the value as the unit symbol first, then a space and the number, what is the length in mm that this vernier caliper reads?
mm 9.6
